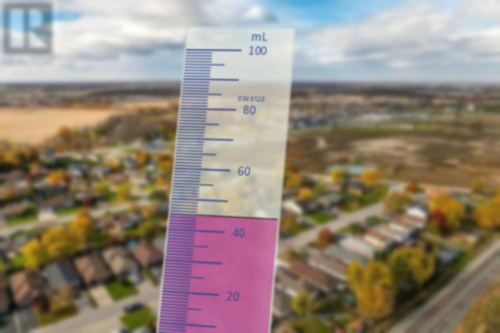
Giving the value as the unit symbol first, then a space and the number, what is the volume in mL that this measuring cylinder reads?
mL 45
